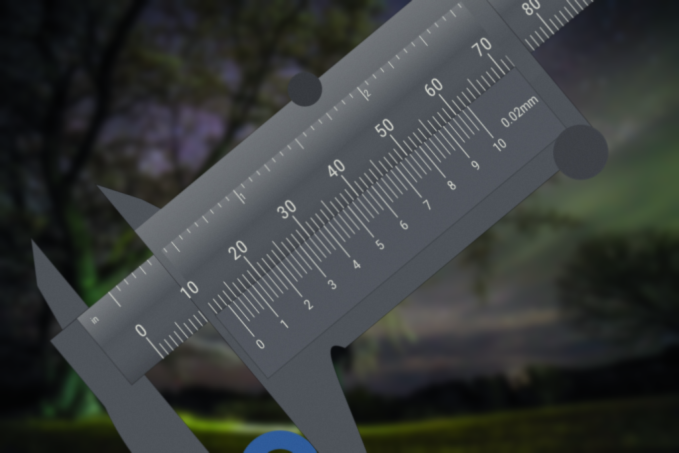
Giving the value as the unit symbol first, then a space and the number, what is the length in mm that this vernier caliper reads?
mm 13.2
